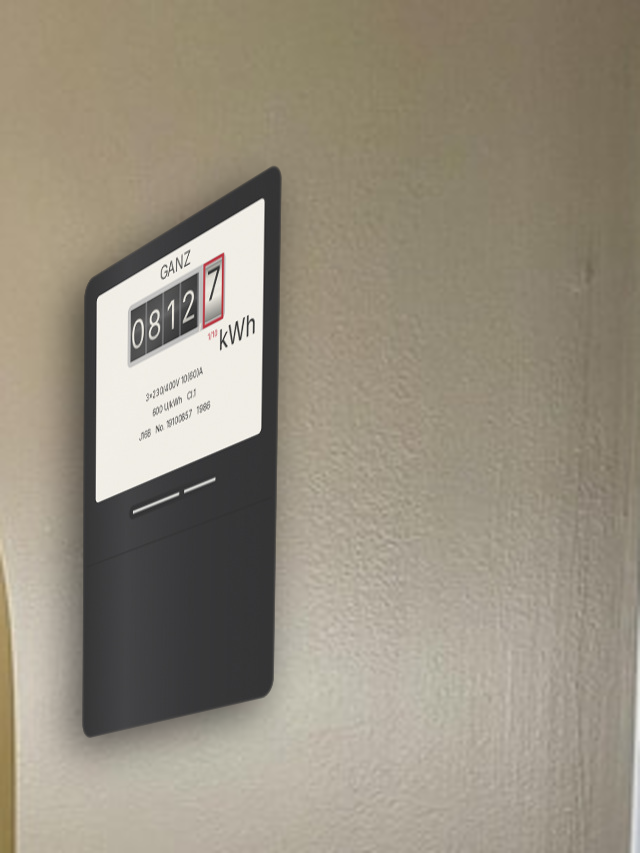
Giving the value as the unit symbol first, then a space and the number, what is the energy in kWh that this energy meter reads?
kWh 812.7
